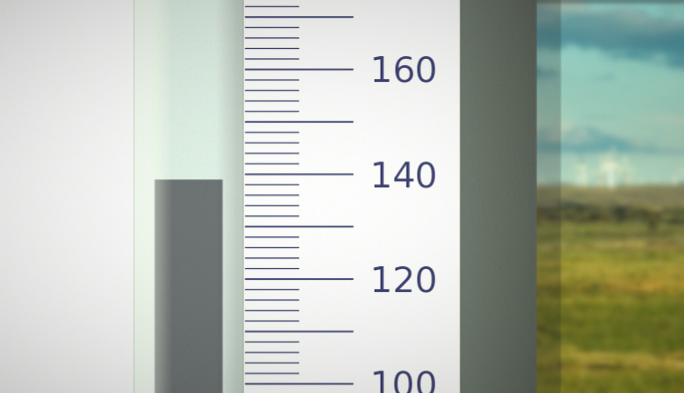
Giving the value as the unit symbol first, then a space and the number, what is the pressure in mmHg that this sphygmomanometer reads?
mmHg 139
